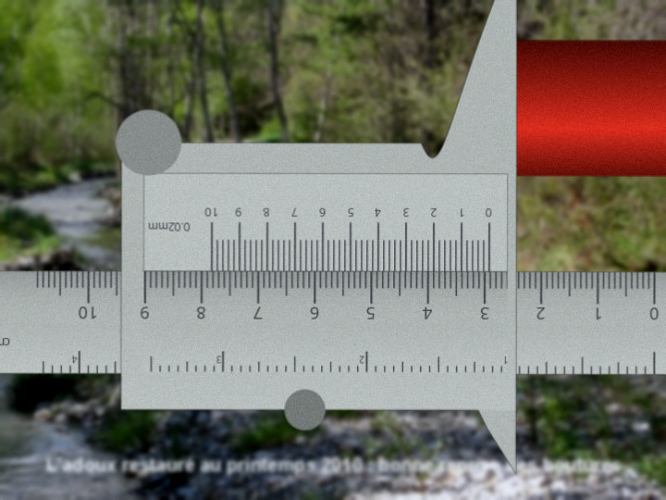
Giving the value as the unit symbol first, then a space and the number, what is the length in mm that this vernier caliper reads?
mm 29.2
